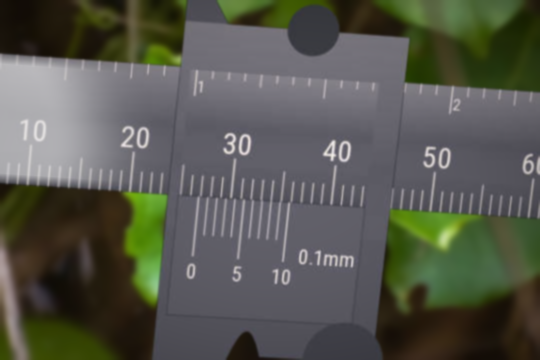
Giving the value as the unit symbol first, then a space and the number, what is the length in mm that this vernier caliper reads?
mm 26.8
